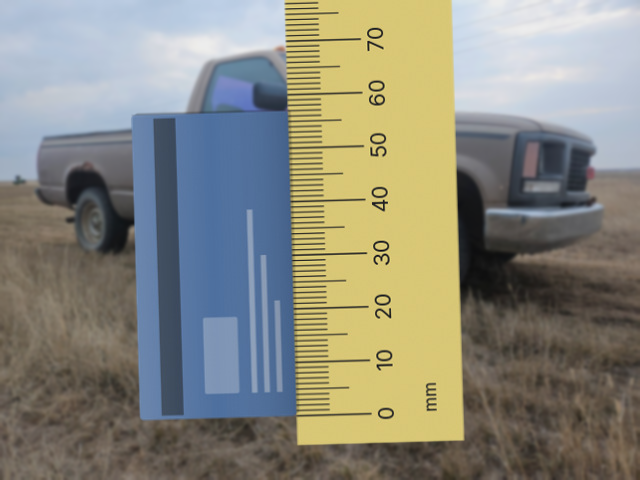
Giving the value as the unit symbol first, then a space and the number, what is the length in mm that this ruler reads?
mm 57
